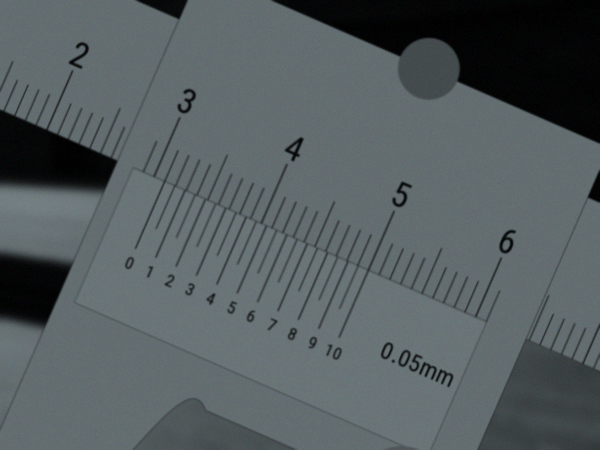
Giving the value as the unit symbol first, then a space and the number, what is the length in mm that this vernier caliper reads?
mm 31.0
